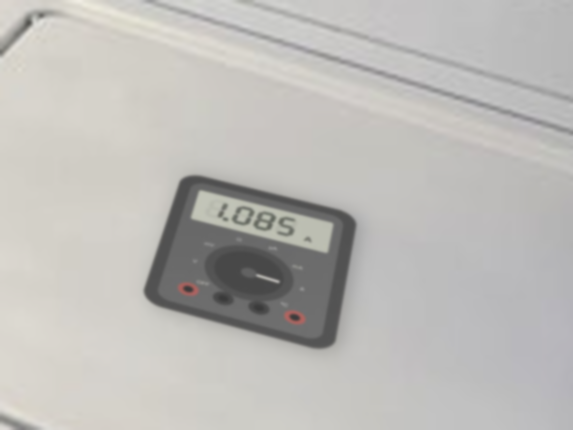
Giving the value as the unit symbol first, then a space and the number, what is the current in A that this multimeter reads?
A 1.085
